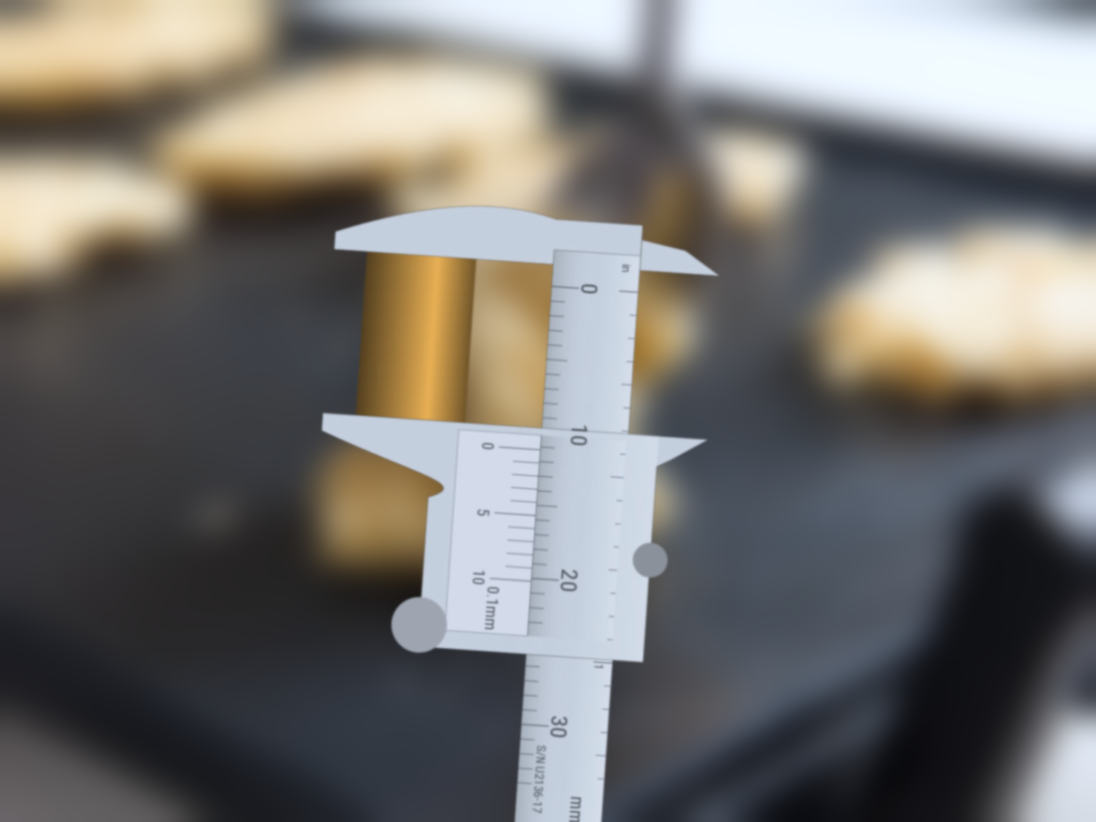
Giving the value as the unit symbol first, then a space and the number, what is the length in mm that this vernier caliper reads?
mm 11.2
